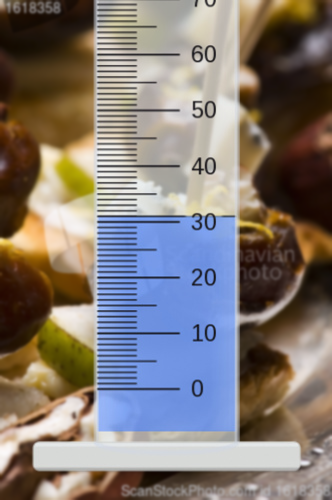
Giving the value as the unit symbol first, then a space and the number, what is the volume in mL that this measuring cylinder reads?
mL 31
